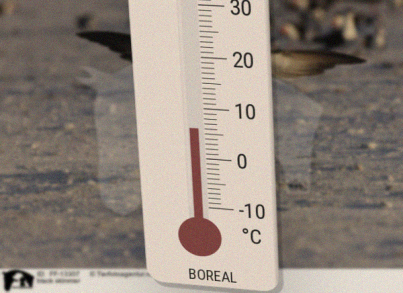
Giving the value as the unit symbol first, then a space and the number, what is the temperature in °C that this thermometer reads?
°C 6
